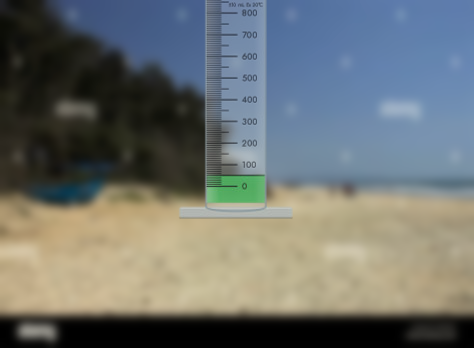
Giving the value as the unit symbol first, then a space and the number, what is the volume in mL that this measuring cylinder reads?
mL 50
